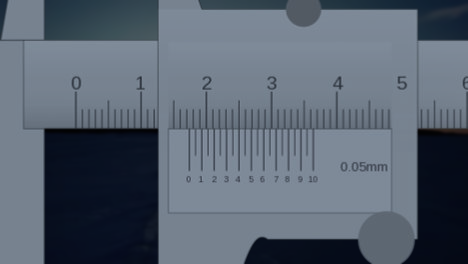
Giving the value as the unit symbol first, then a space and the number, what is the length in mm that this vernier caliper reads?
mm 17.4
